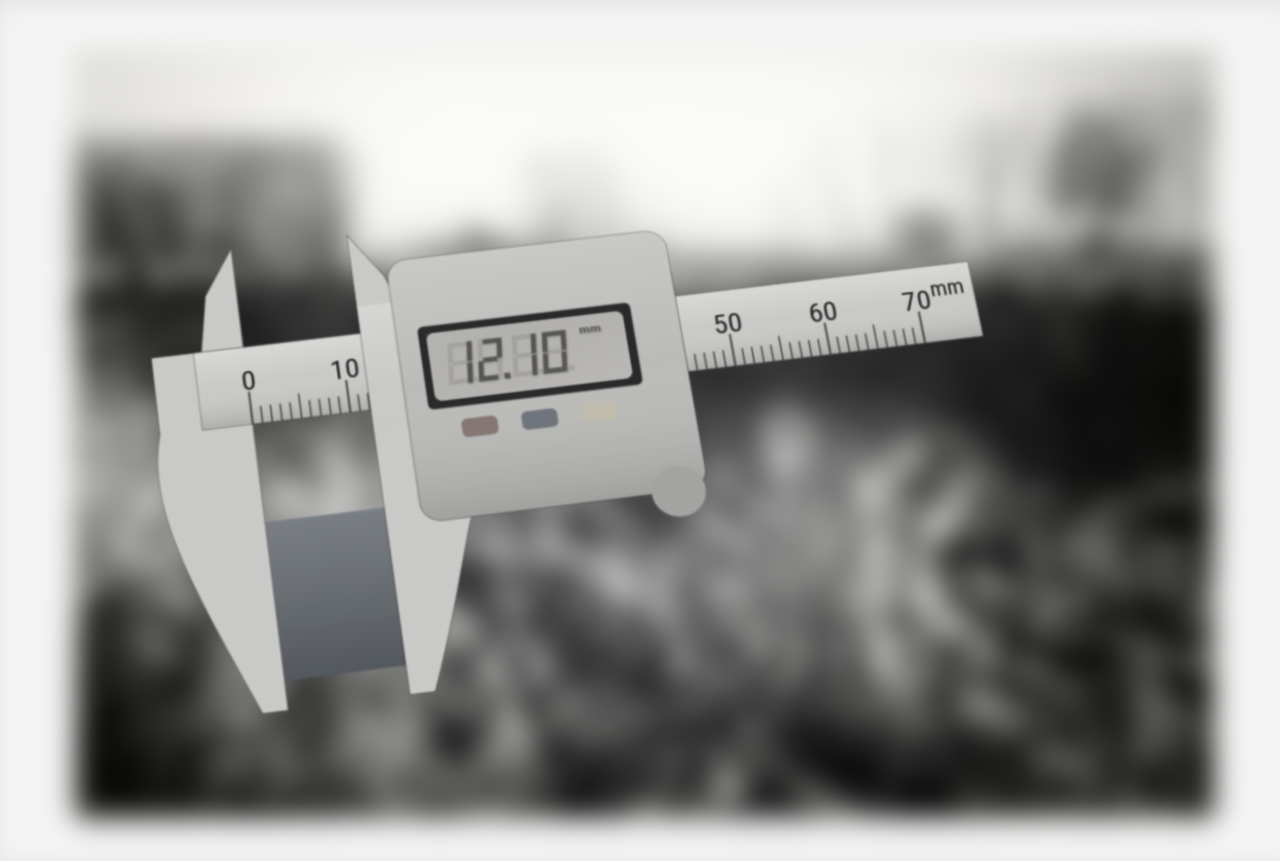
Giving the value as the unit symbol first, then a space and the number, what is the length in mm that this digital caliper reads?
mm 12.10
